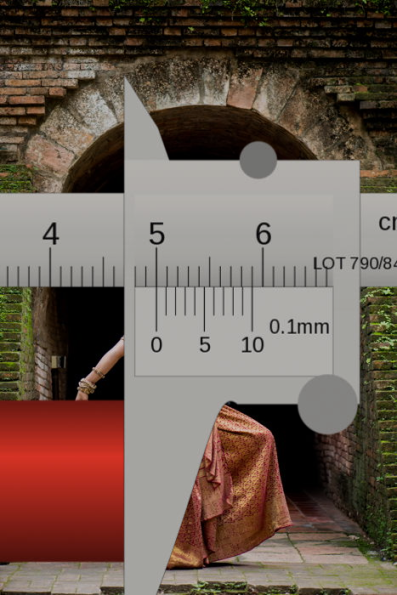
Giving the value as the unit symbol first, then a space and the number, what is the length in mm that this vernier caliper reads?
mm 50.0
